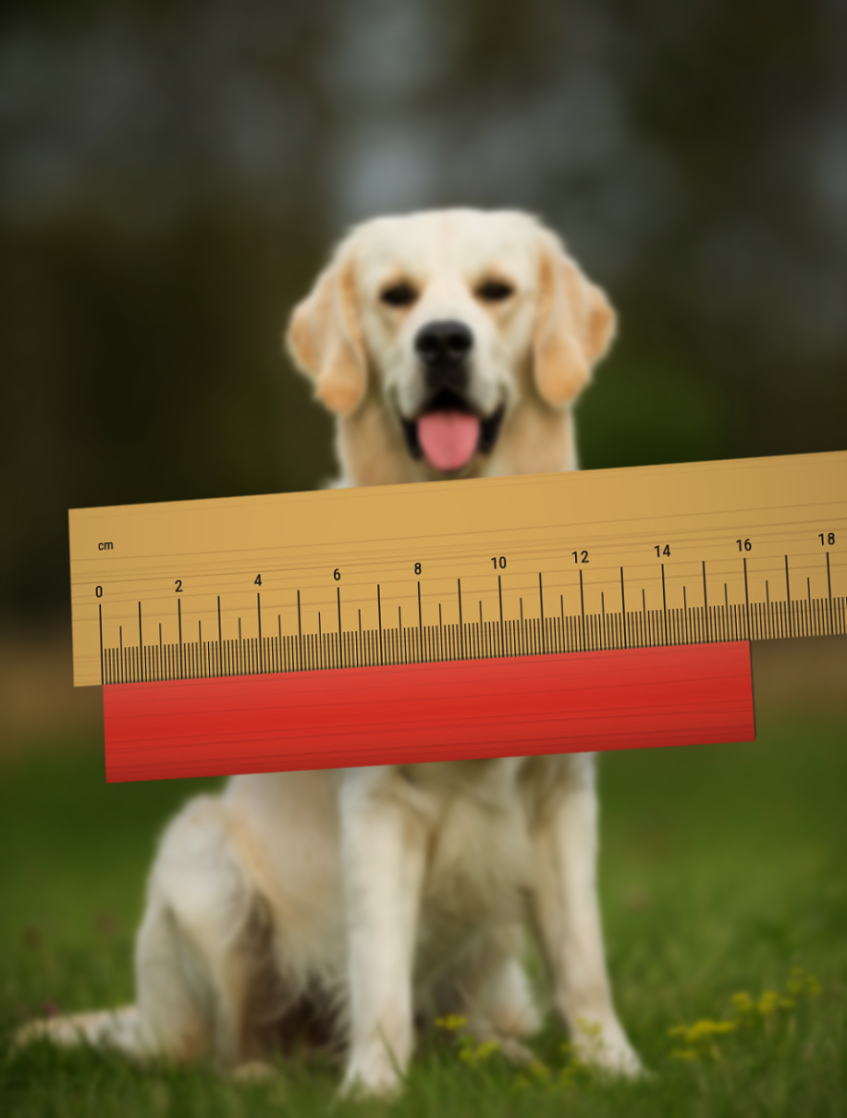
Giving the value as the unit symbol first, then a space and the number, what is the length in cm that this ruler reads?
cm 16
